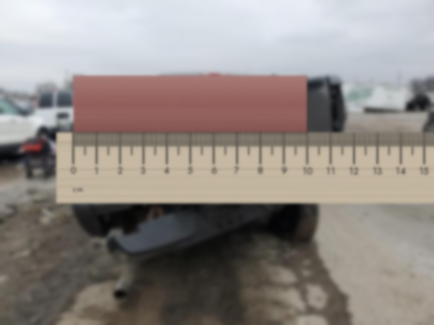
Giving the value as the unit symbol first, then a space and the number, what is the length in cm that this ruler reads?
cm 10
